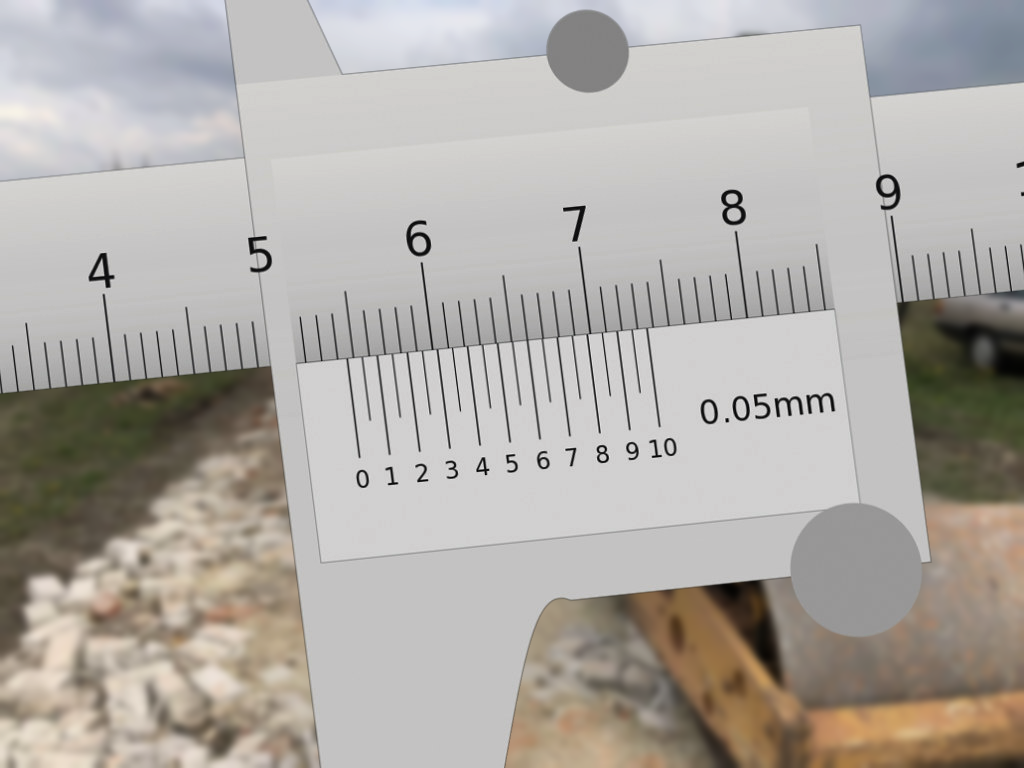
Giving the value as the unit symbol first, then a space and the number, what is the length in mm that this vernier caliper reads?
mm 54.6
